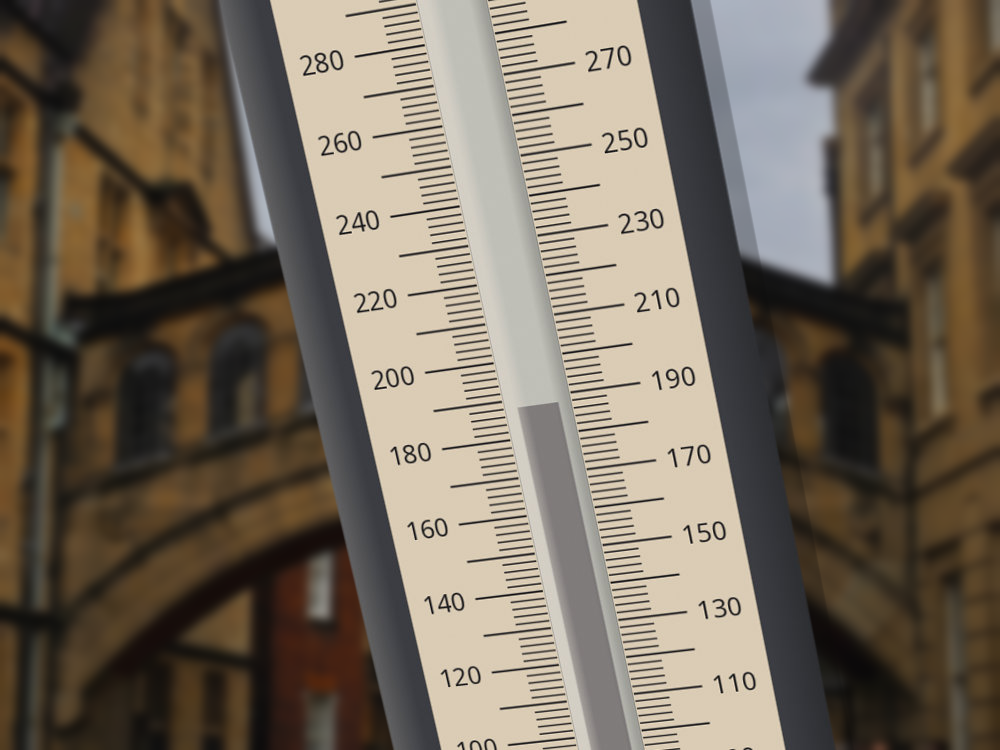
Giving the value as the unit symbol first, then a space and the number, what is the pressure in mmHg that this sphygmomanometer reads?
mmHg 188
